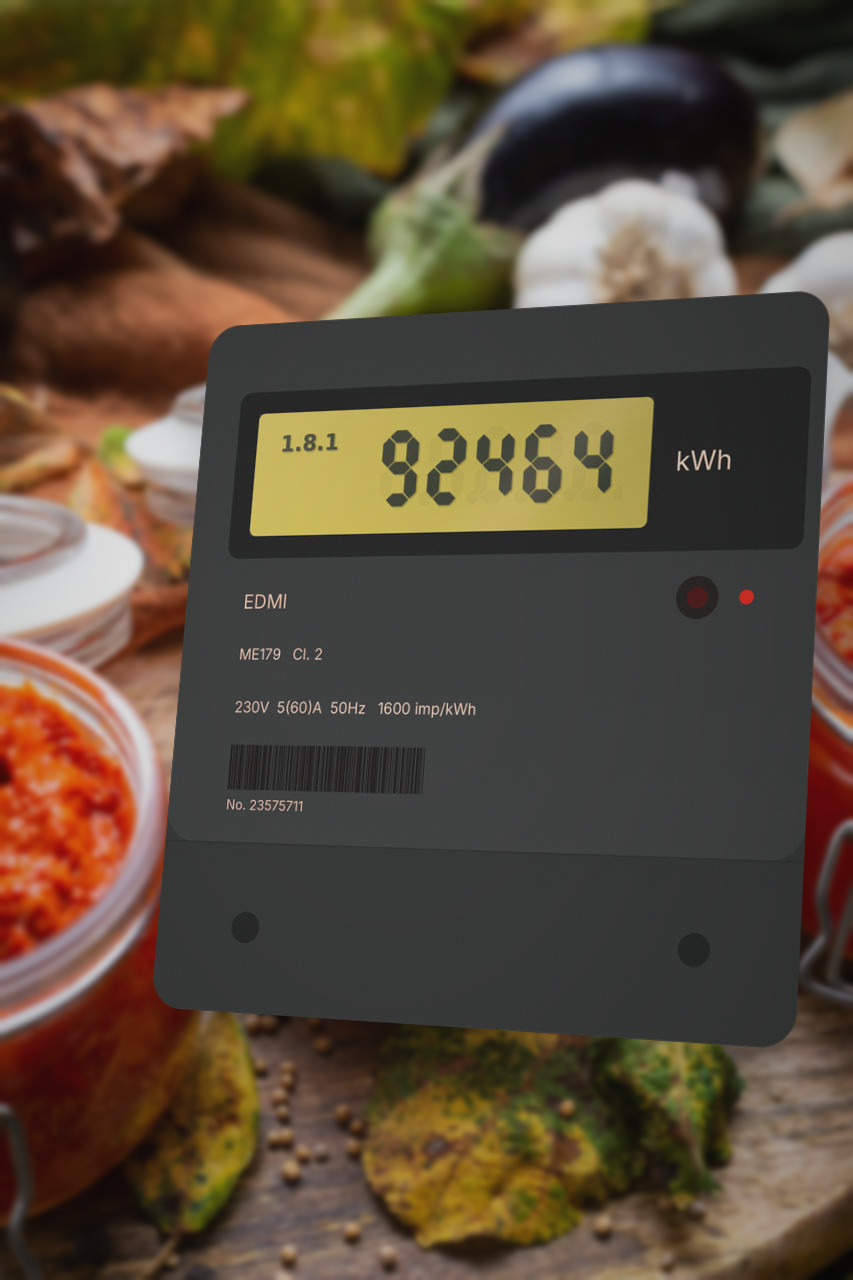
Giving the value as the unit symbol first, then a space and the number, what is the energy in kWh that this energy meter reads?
kWh 92464
